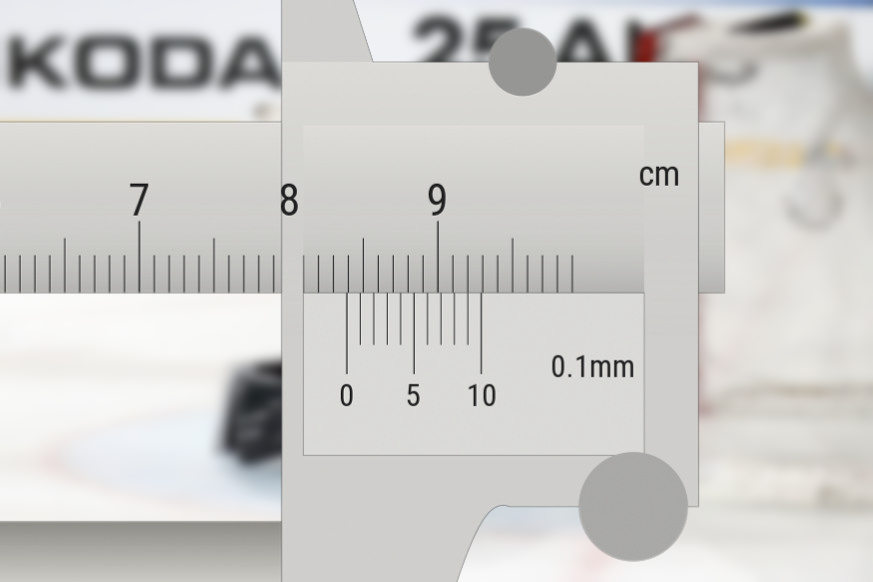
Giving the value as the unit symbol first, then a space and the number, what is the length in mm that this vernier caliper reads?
mm 83.9
